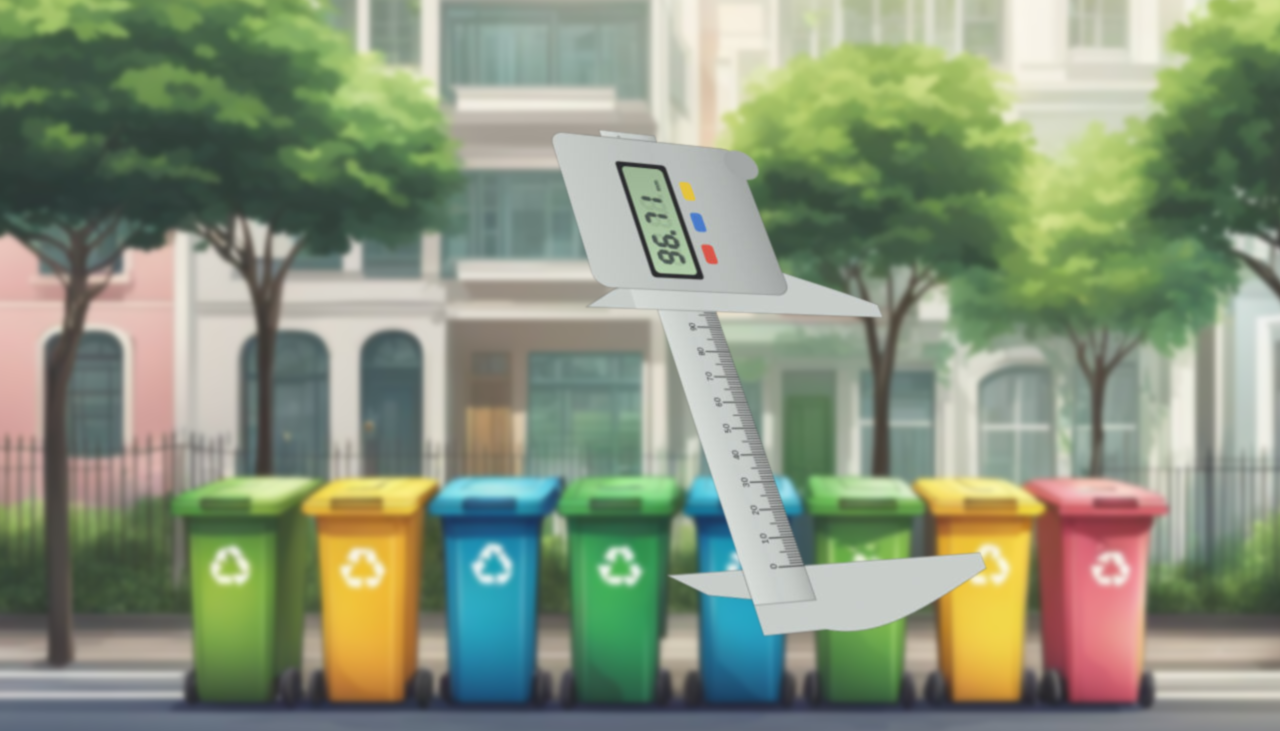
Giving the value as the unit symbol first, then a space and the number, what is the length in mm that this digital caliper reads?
mm 96.71
